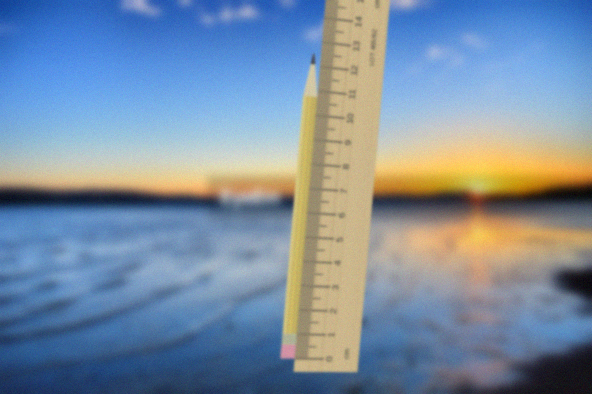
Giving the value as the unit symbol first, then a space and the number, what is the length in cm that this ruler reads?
cm 12.5
